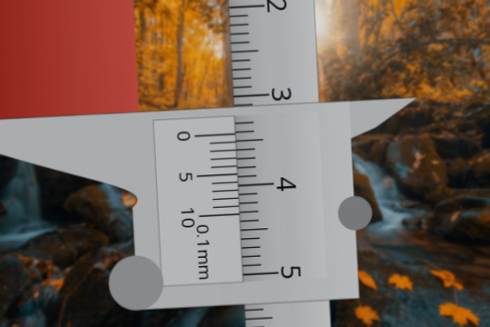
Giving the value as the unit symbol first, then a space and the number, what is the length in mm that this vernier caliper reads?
mm 34.2
